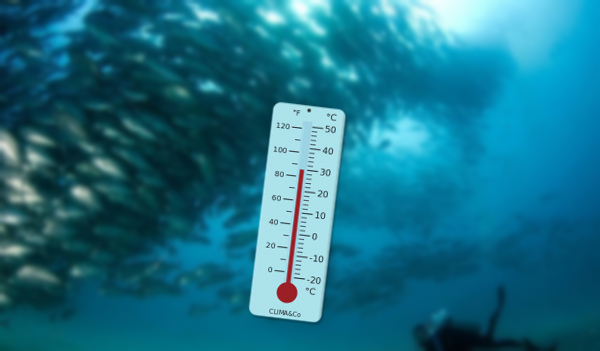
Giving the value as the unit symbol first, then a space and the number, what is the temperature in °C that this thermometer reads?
°C 30
